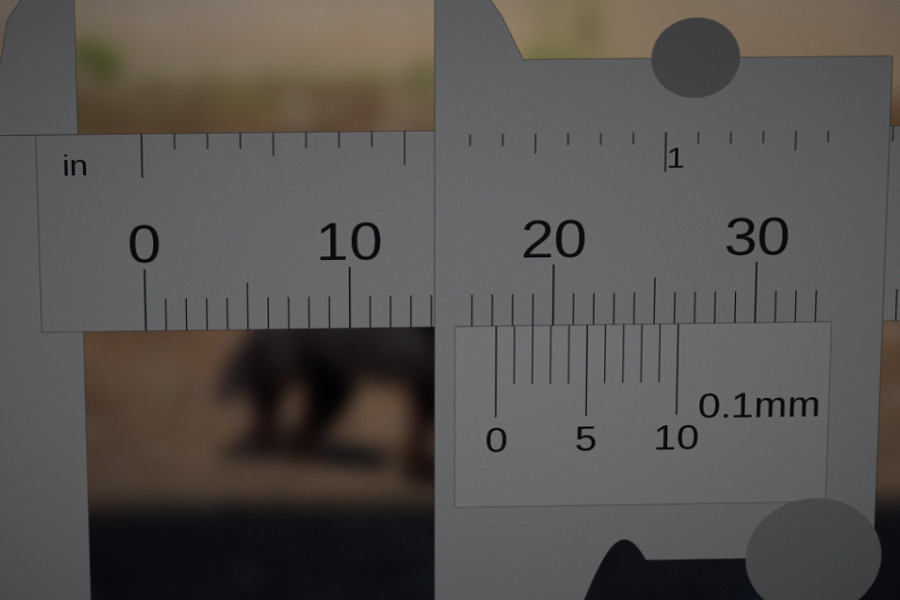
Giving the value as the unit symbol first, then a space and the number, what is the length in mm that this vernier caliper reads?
mm 17.2
